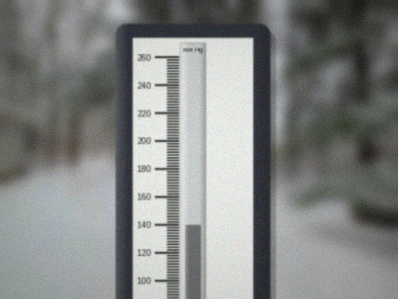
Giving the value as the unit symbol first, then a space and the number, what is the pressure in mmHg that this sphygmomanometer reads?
mmHg 140
